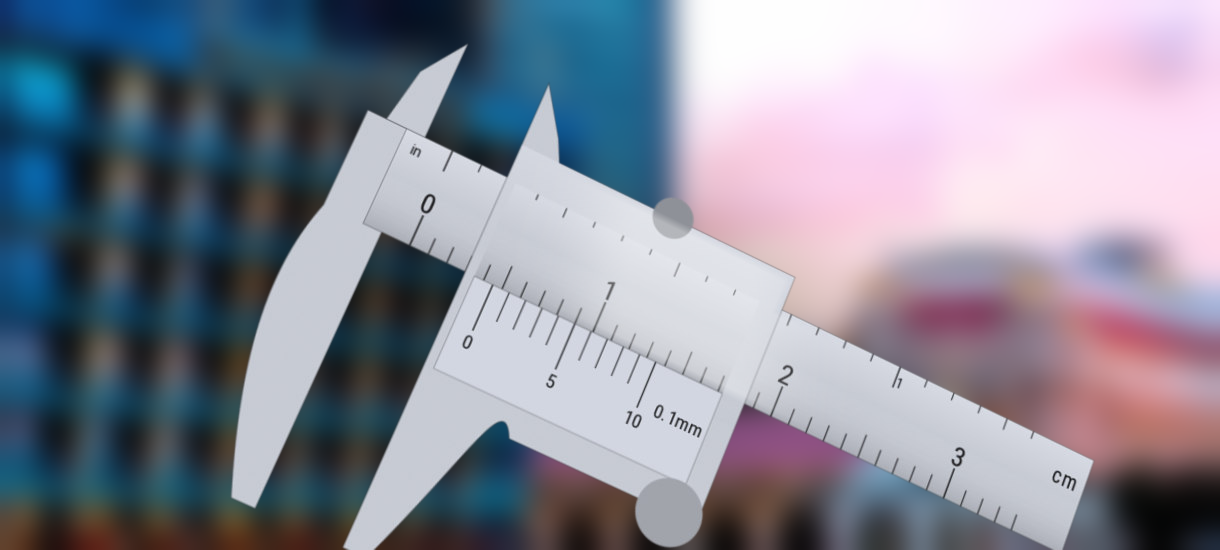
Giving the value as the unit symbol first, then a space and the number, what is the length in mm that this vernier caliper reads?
mm 4.5
